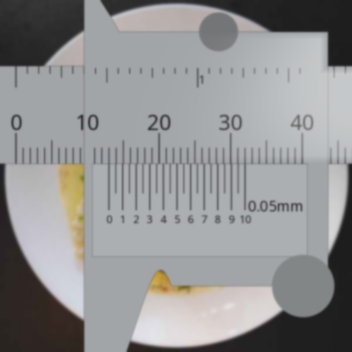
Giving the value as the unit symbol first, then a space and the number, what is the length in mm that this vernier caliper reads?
mm 13.0
